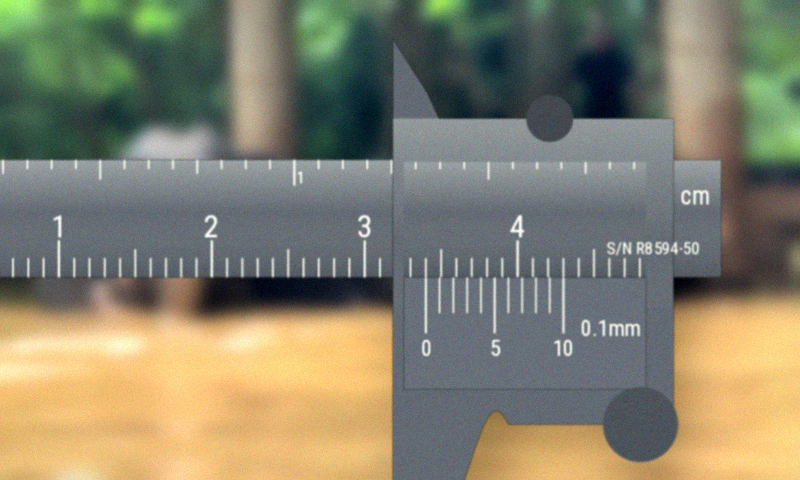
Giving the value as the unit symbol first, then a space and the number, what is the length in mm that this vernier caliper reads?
mm 34.0
